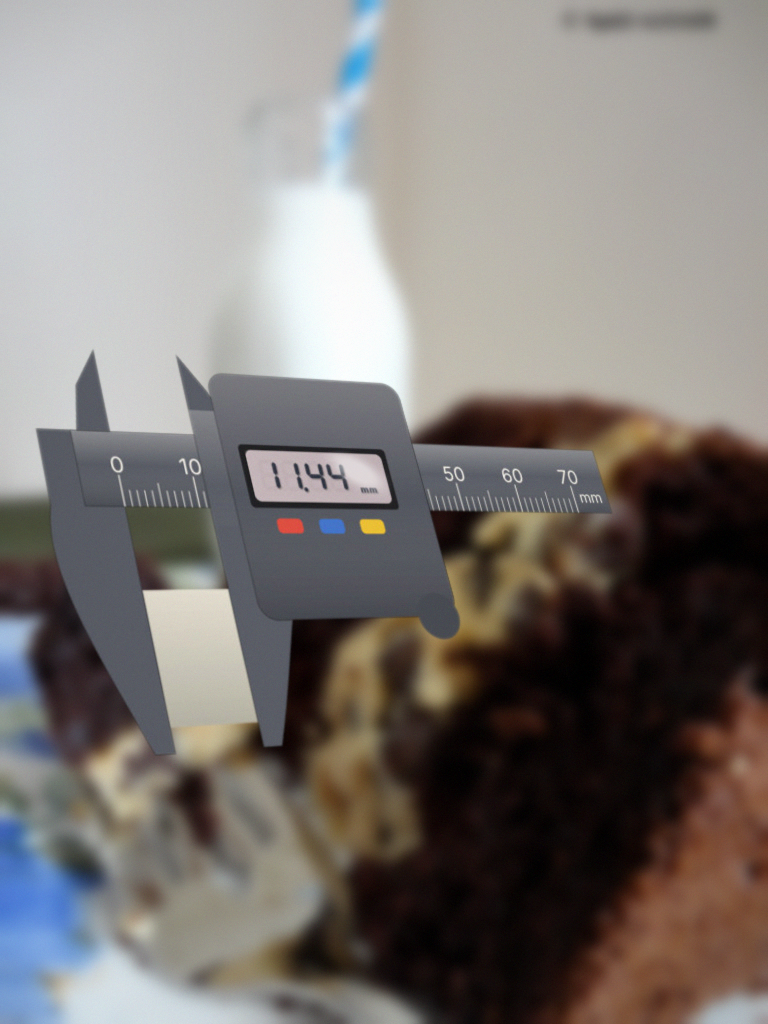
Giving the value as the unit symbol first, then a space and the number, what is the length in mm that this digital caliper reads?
mm 11.44
